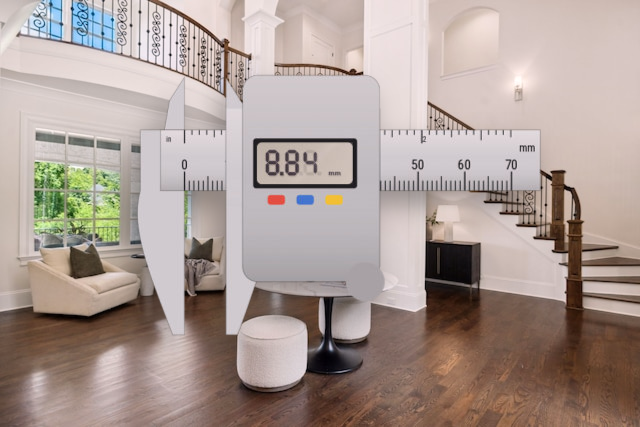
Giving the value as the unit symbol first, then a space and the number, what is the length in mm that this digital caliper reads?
mm 8.84
